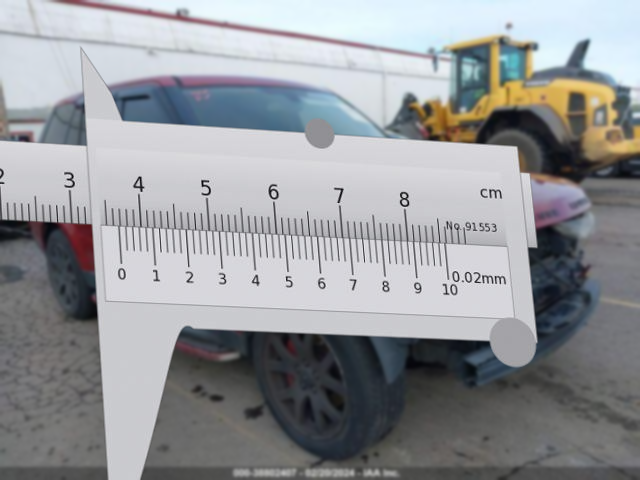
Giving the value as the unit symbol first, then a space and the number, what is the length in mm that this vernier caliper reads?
mm 36.8
